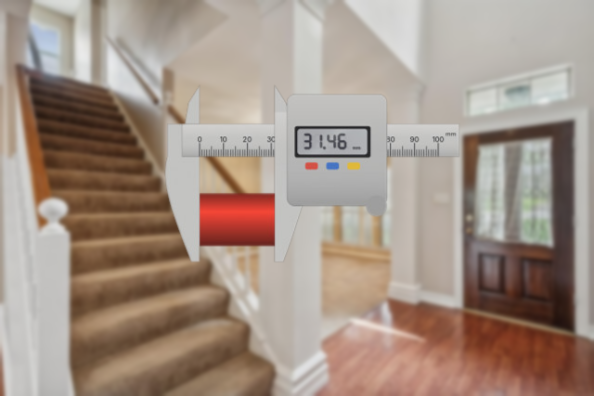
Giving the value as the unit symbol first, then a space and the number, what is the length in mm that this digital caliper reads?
mm 31.46
